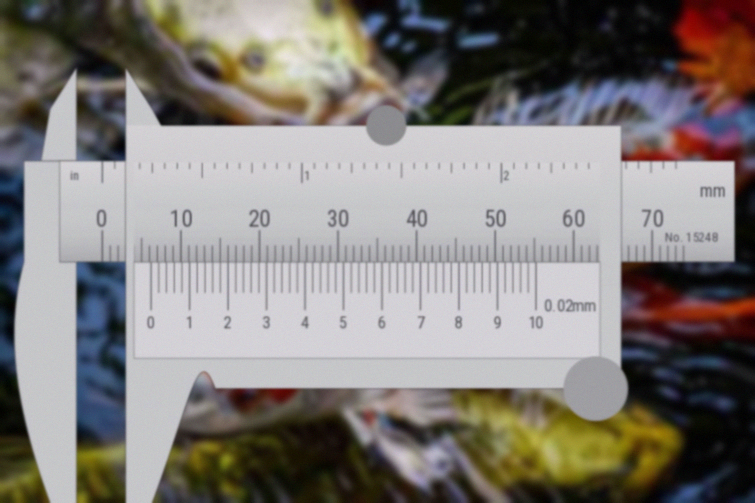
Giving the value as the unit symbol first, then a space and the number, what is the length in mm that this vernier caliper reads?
mm 6.2
